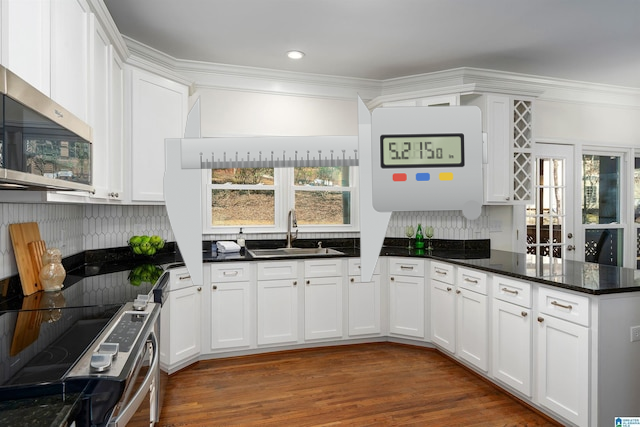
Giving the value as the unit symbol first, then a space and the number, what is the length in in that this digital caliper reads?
in 5.2150
